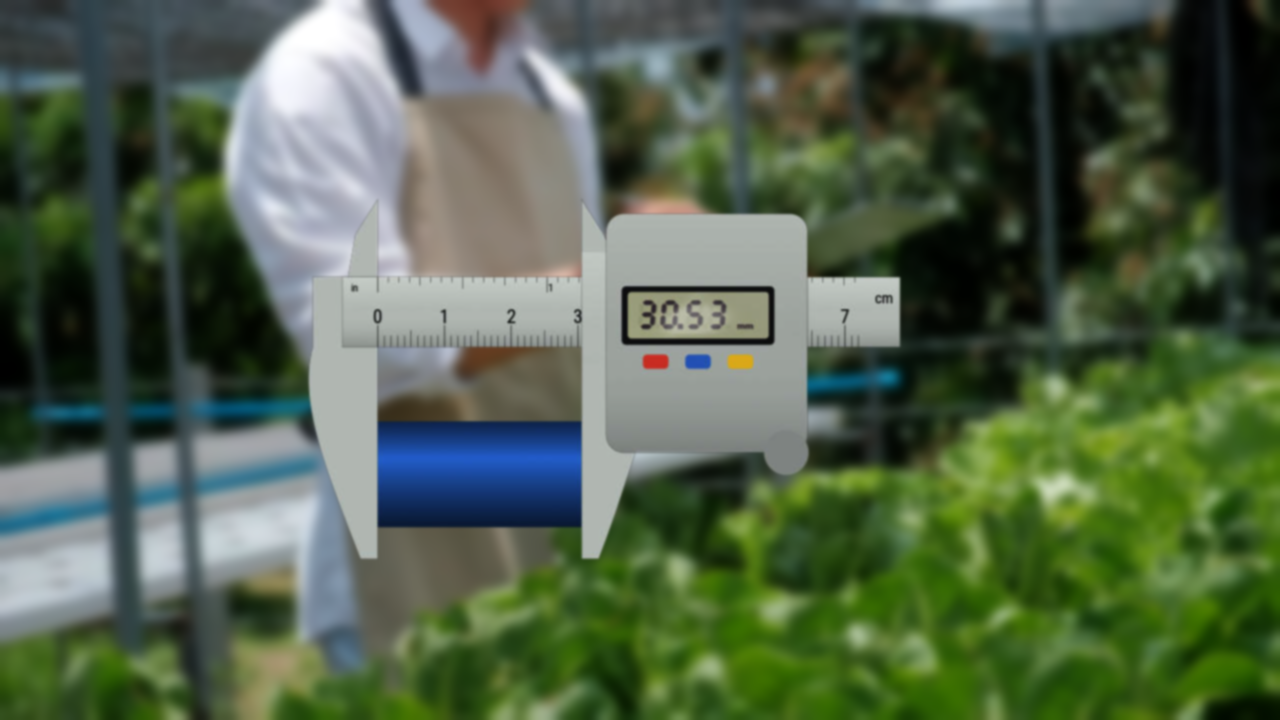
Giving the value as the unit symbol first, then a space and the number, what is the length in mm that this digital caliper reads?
mm 30.53
